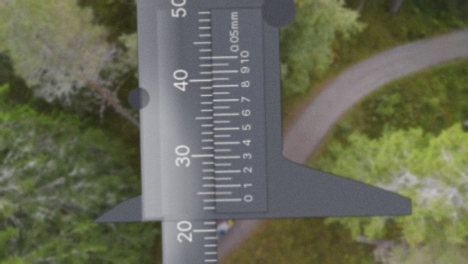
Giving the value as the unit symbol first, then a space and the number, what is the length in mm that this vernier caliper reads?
mm 24.0
